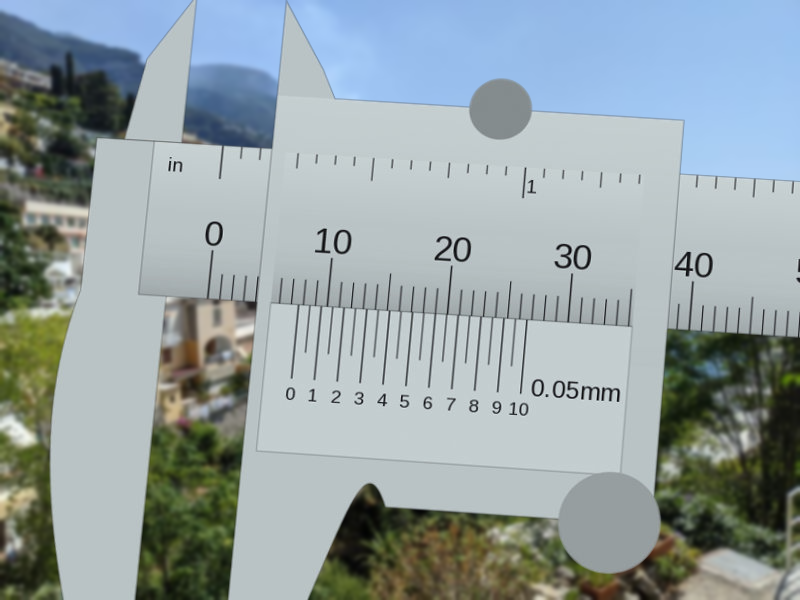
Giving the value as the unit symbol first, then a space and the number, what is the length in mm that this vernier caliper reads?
mm 7.6
